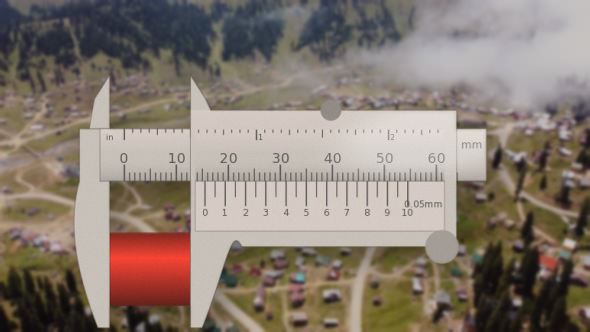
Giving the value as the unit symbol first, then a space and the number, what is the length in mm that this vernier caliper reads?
mm 15.5
